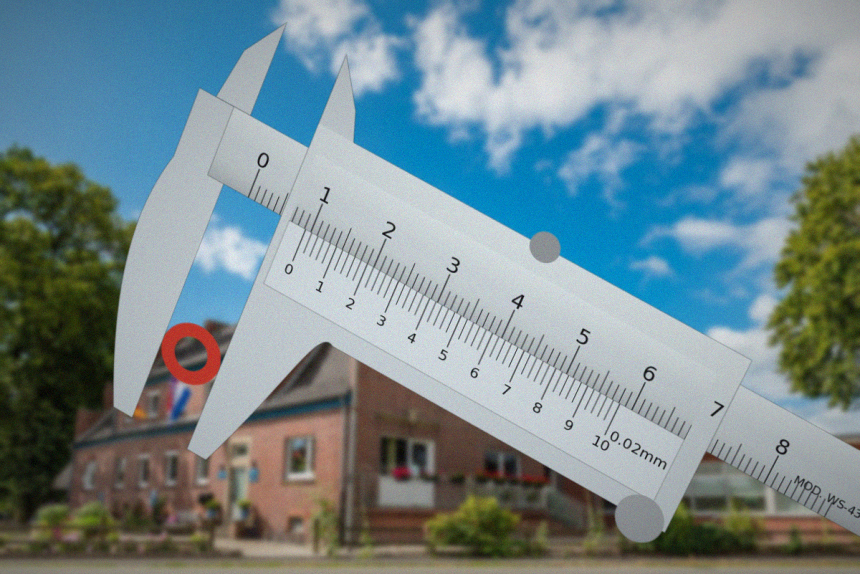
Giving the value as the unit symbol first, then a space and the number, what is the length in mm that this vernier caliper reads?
mm 9.2
